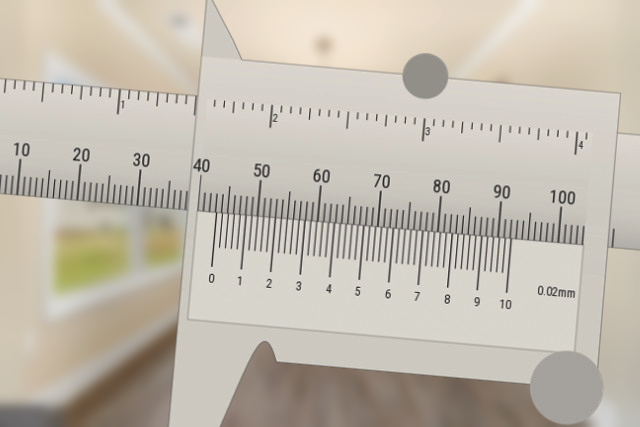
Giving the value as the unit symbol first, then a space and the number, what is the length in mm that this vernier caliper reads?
mm 43.2
